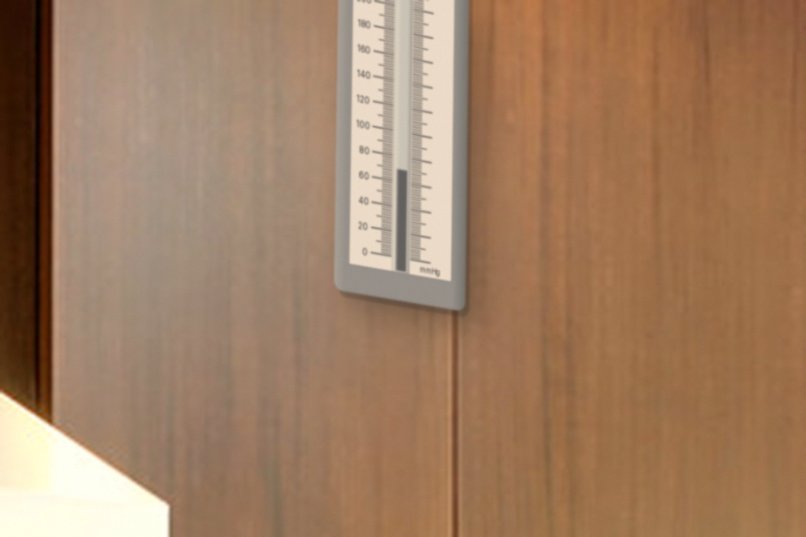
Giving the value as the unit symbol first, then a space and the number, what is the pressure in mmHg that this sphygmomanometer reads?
mmHg 70
